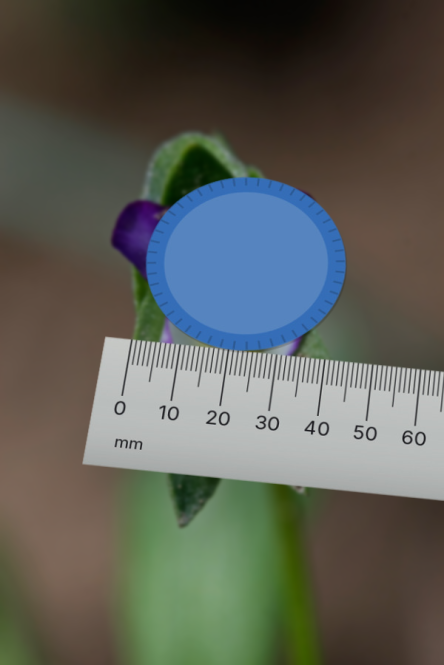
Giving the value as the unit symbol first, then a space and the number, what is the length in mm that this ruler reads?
mm 42
